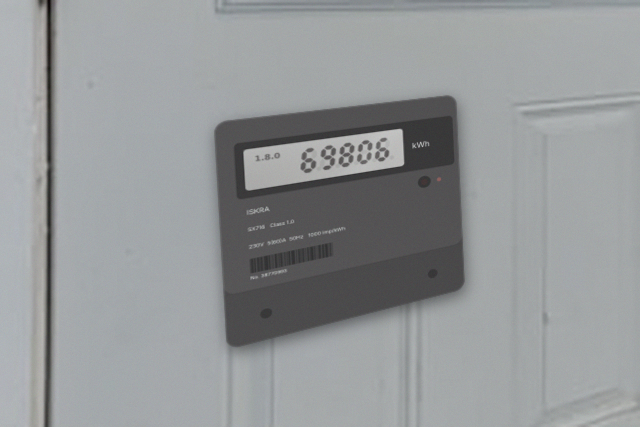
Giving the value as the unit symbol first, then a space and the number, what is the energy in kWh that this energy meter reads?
kWh 69806
